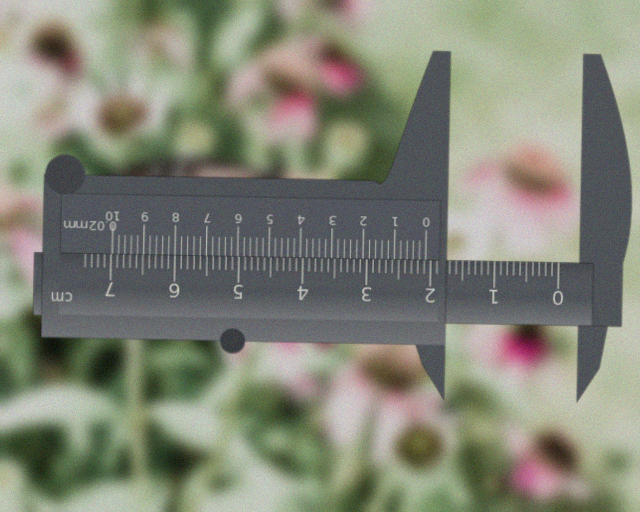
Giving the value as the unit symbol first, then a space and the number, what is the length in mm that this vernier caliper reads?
mm 20.8
